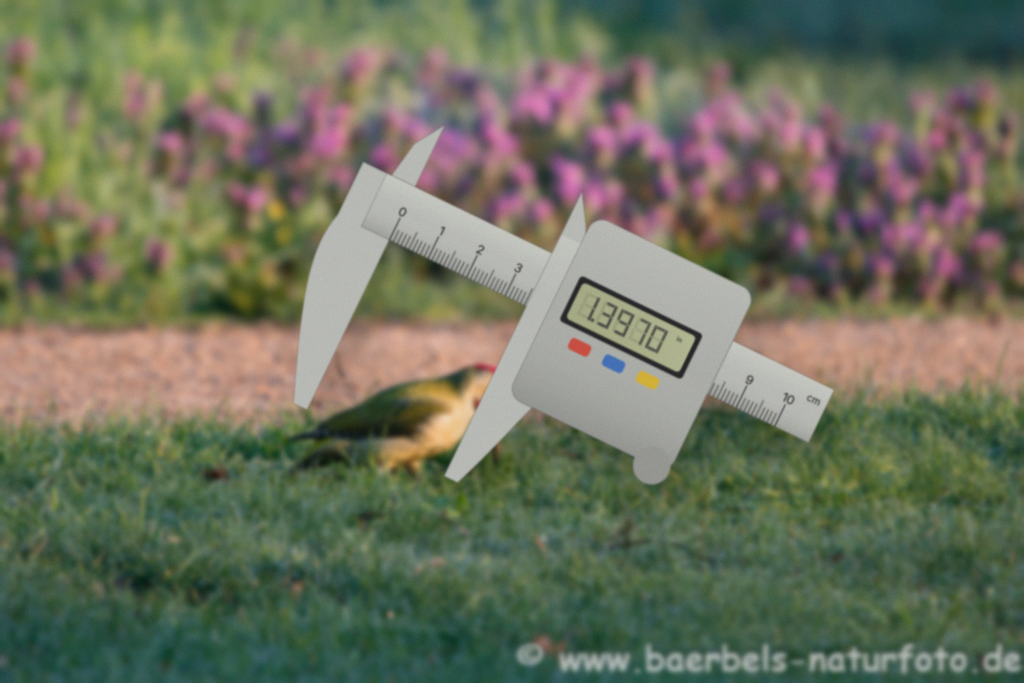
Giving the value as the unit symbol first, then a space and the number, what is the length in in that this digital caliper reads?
in 1.3970
